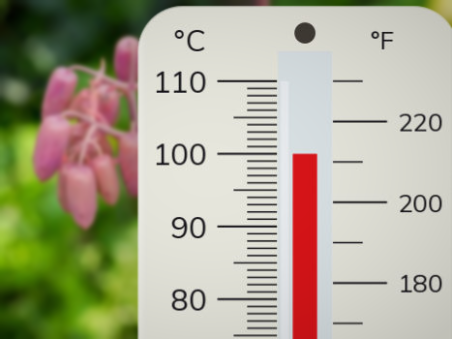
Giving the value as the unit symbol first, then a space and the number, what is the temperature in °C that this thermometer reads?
°C 100
